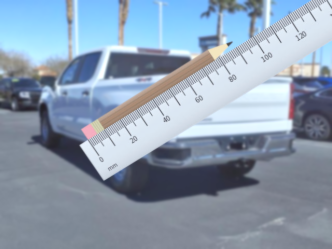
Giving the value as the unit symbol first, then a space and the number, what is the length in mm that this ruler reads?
mm 90
